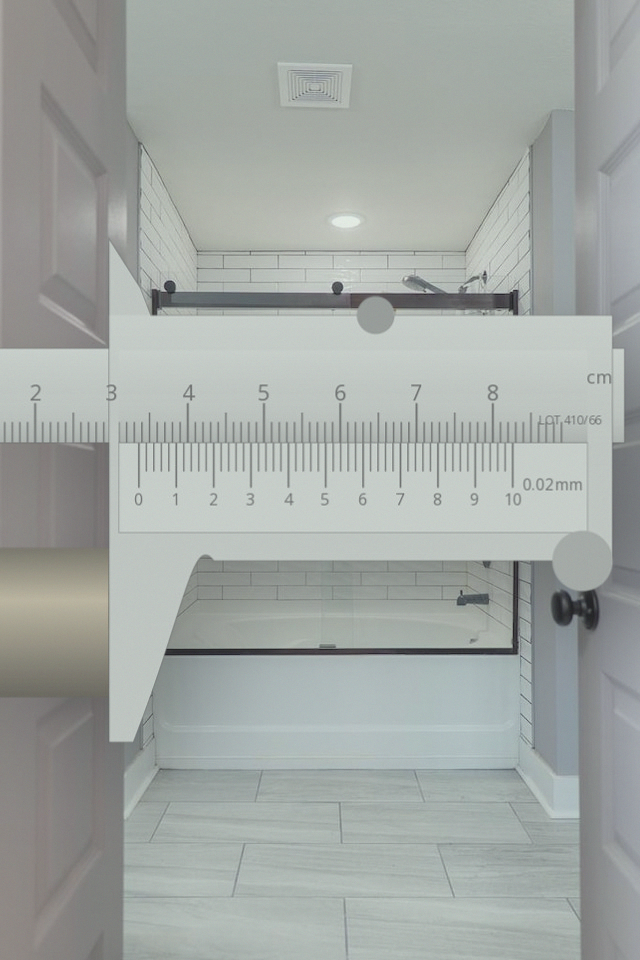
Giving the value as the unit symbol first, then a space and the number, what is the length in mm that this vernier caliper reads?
mm 33.6
